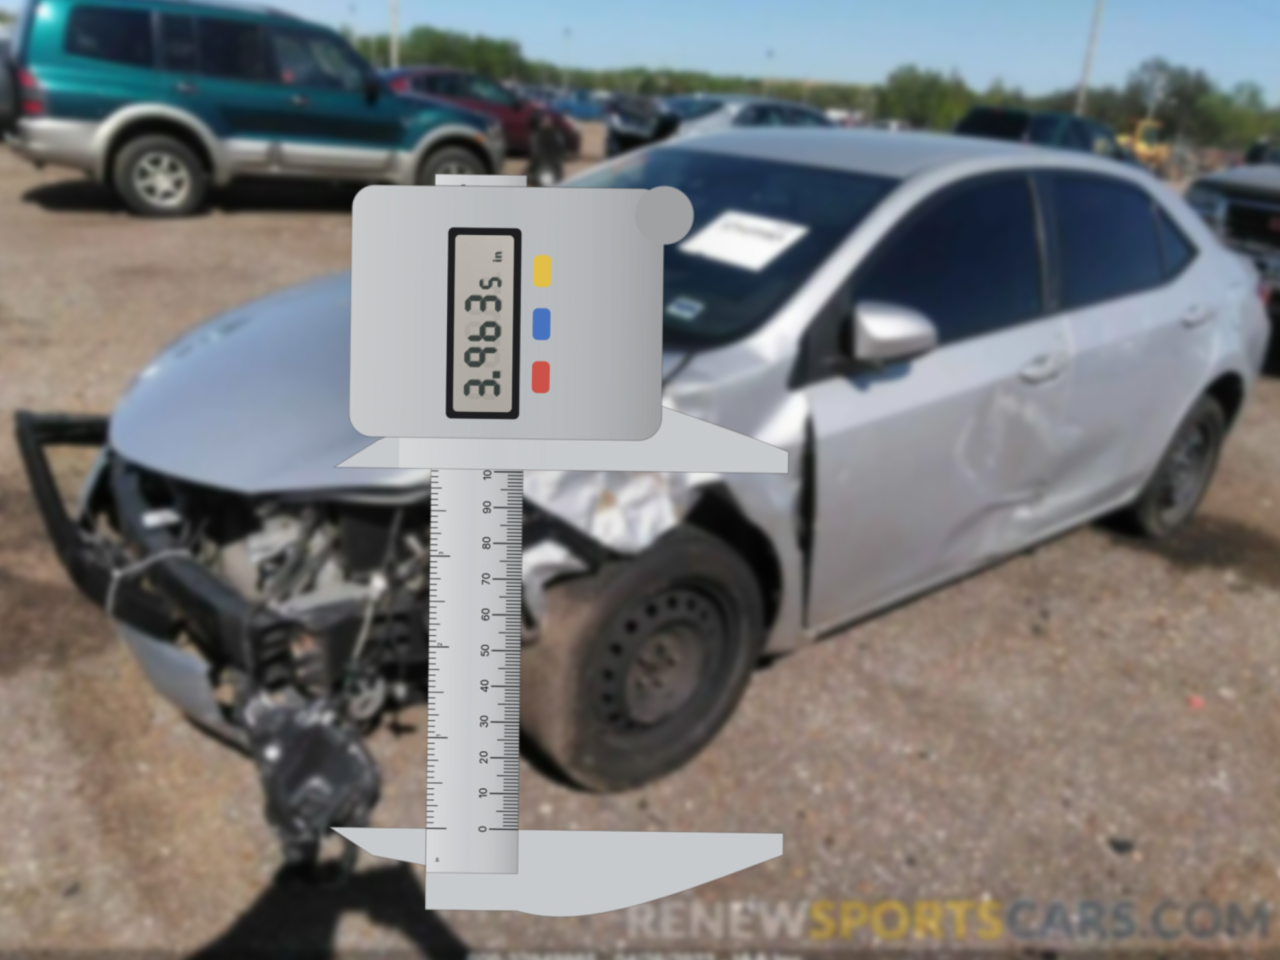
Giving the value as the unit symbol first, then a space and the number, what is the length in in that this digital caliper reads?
in 3.9635
